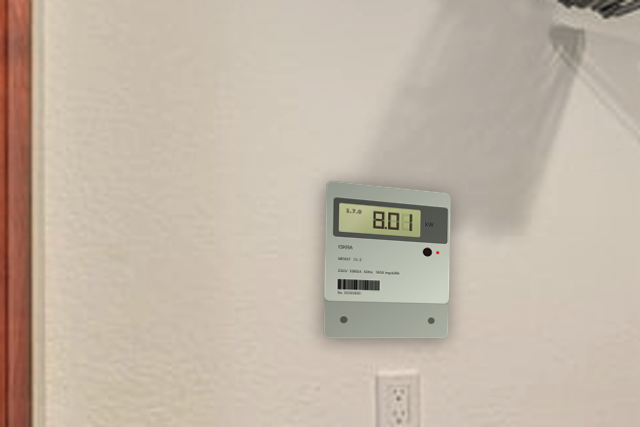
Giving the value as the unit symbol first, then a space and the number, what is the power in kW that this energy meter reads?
kW 8.01
